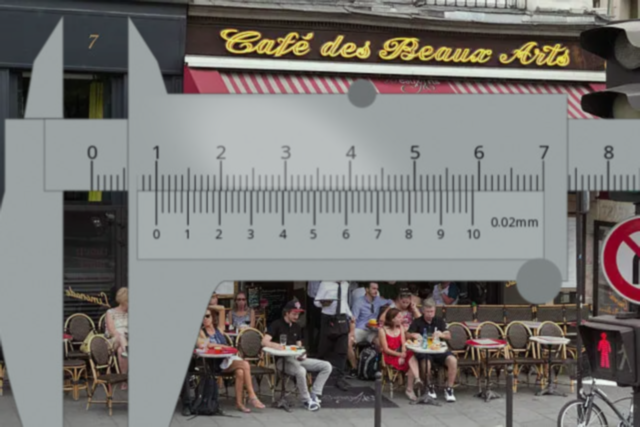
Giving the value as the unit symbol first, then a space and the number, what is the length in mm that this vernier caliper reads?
mm 10.0
